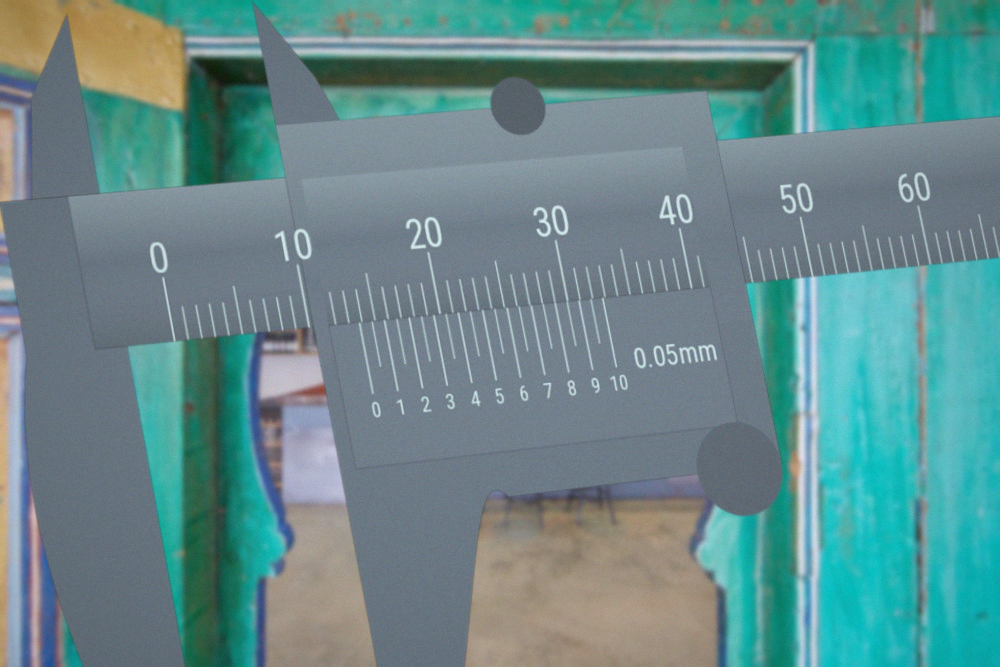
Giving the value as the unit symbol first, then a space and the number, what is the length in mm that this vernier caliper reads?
mm 13.8
